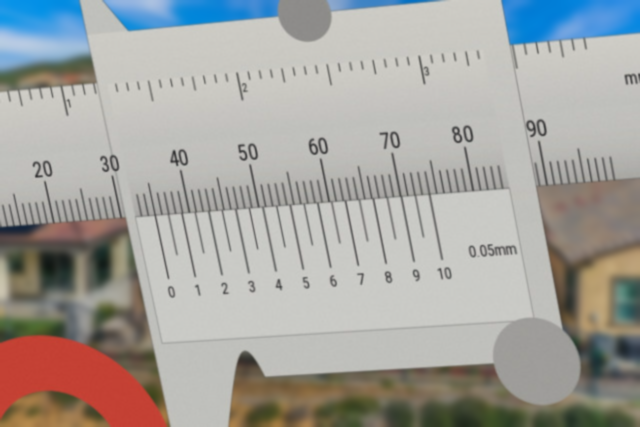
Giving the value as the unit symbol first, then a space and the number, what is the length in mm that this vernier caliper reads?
mm 35.0
